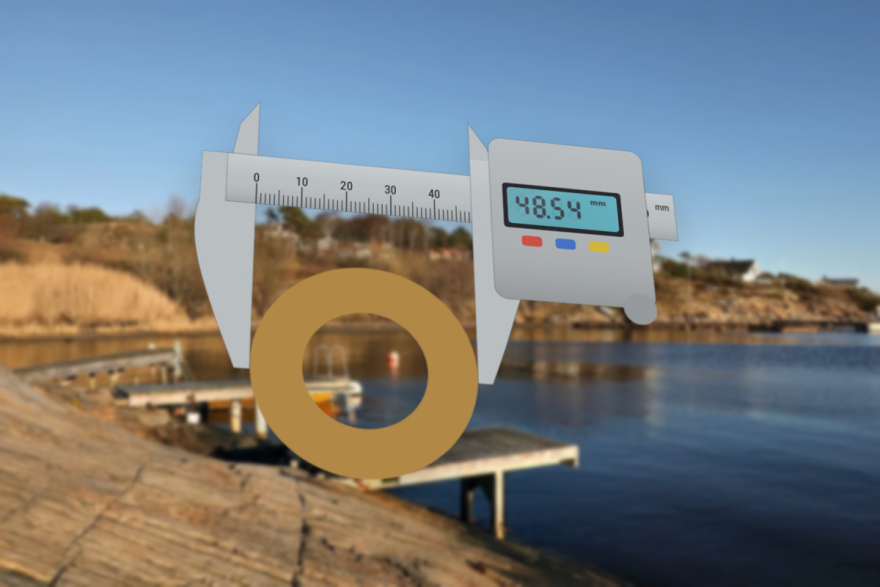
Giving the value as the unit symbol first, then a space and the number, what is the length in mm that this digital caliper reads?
mm 48.54
